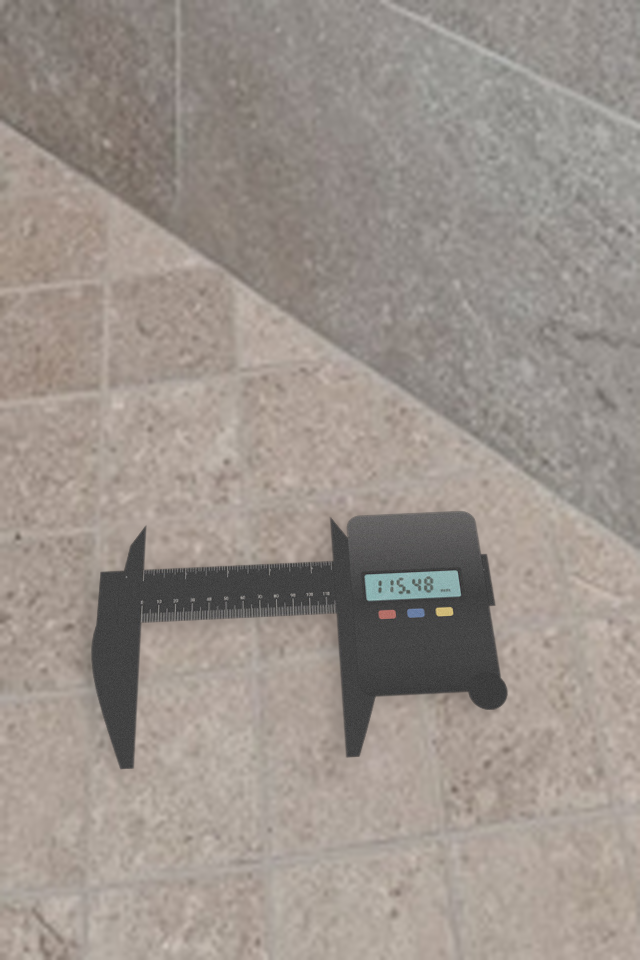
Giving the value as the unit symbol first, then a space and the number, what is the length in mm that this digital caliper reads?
mm 115.48
